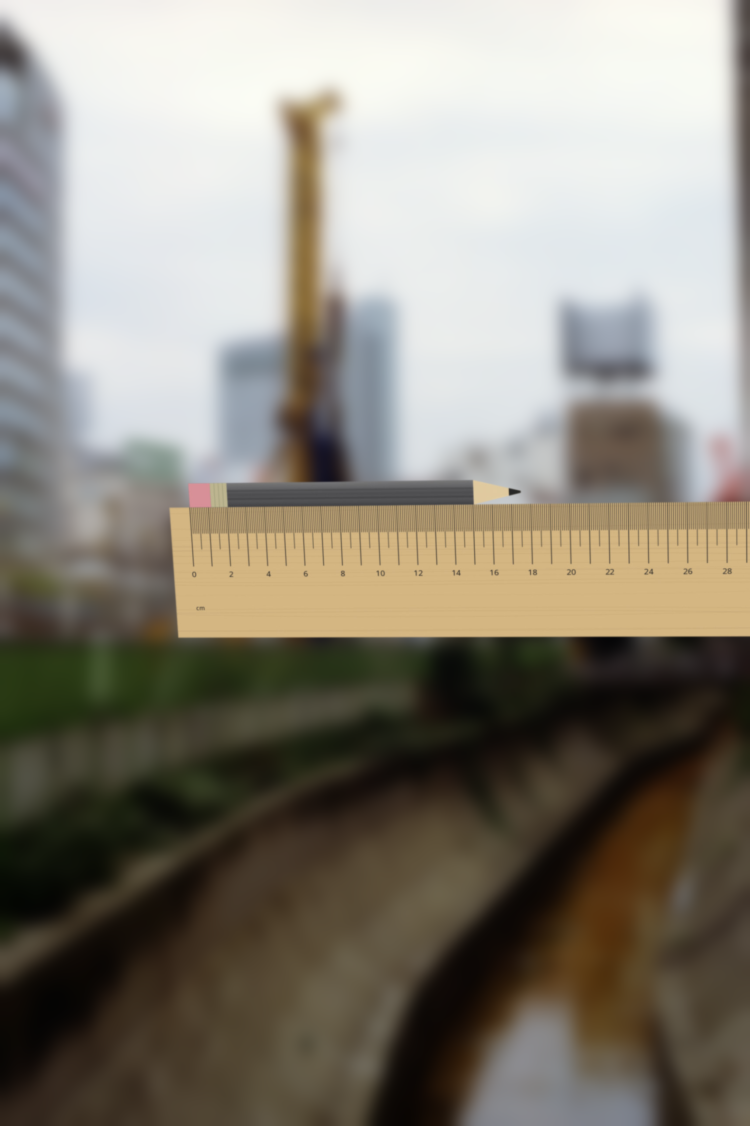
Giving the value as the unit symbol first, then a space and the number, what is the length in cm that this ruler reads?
cm 17.5
